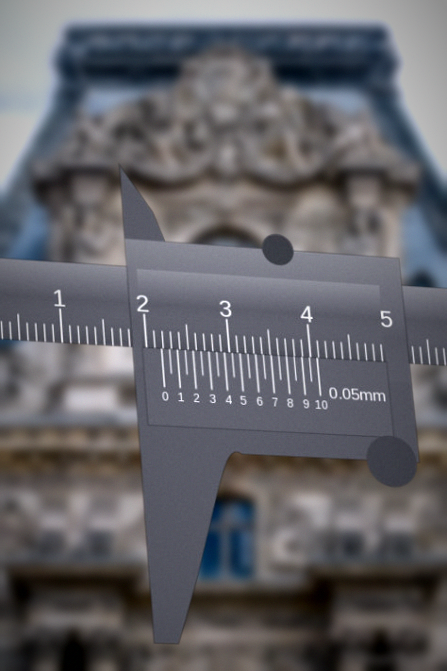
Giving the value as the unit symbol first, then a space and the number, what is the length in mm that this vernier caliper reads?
mm 21.8
